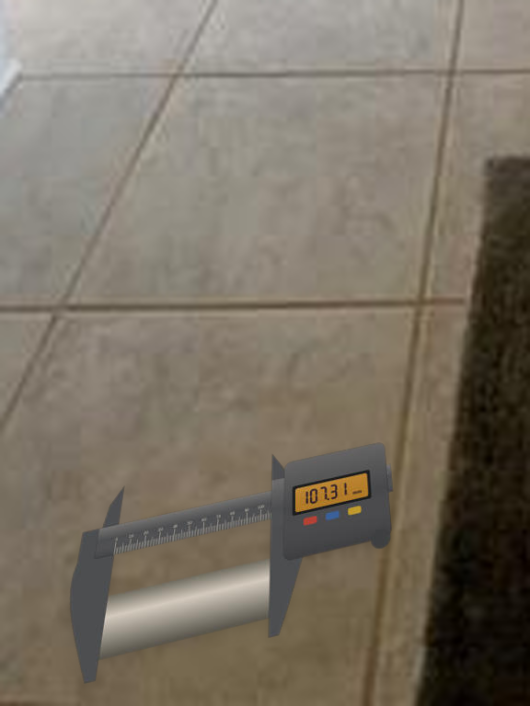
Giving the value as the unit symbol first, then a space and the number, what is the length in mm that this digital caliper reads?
mm 107.31
